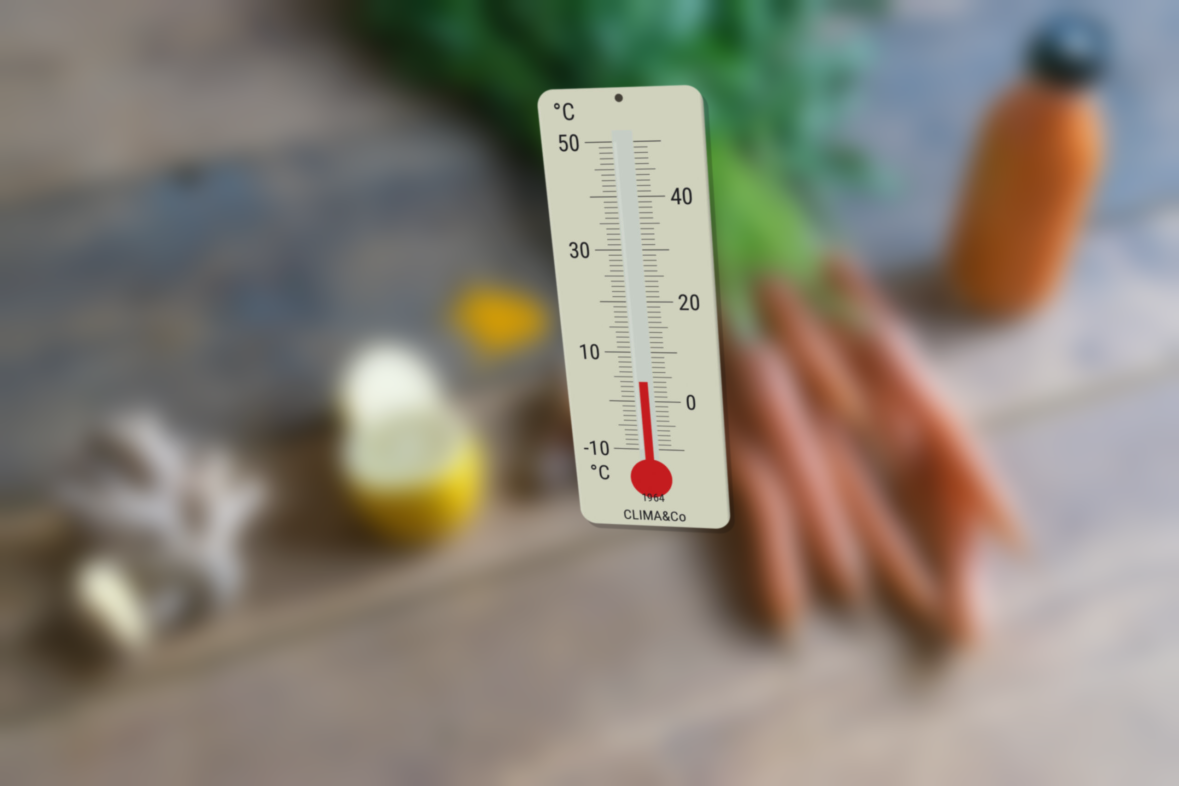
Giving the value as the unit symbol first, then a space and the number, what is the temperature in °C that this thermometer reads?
°C 4
